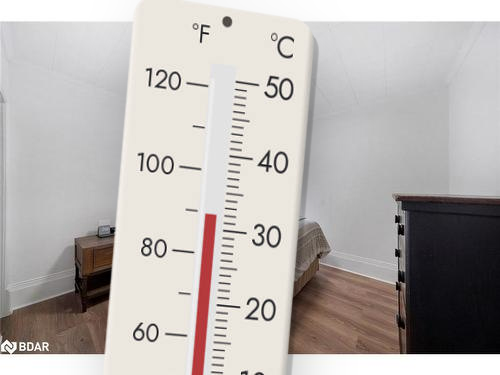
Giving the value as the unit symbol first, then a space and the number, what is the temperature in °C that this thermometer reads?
°C 32
